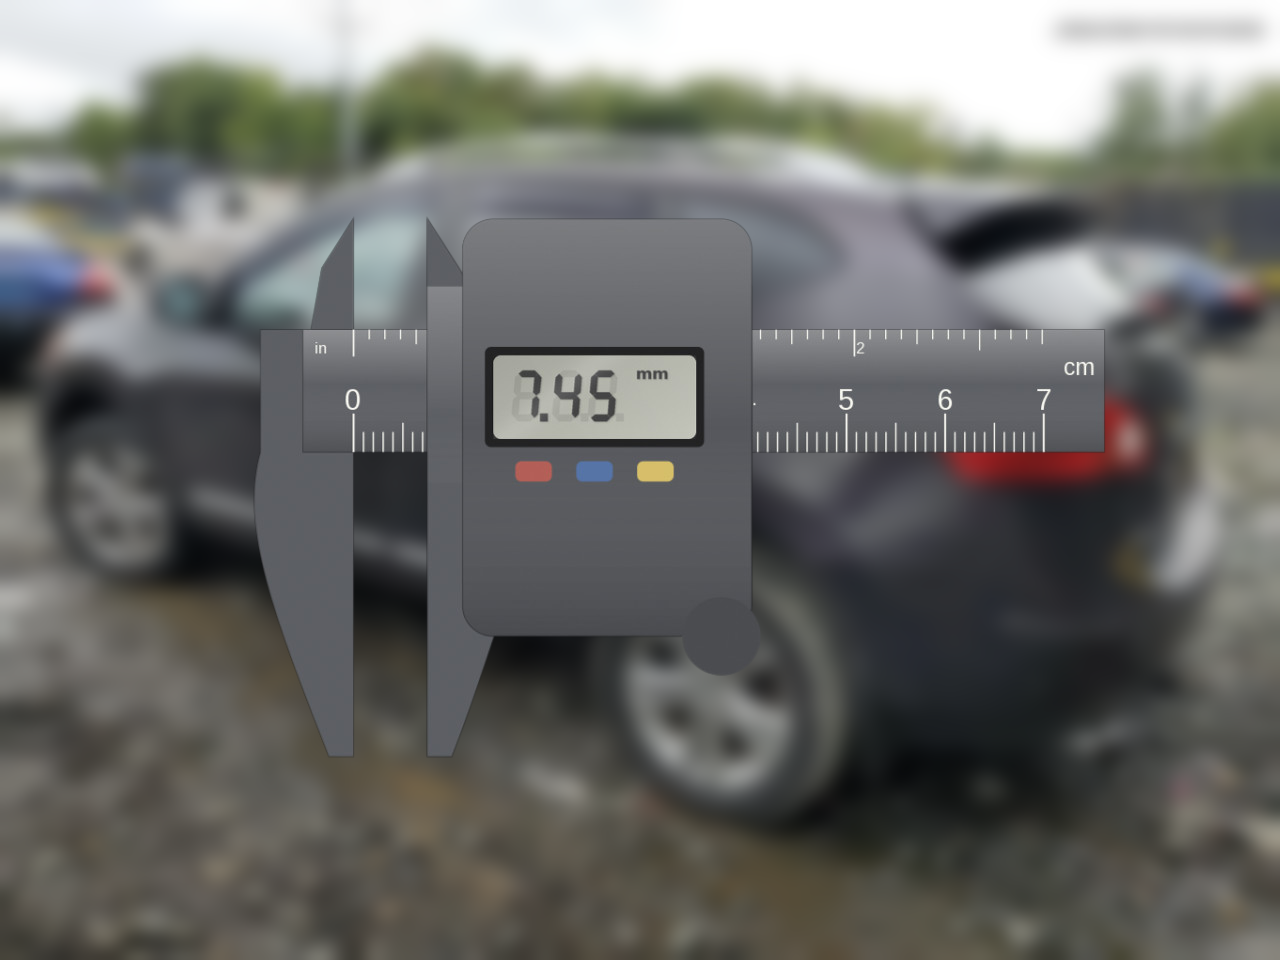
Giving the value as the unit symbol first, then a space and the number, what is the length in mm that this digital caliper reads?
mm 7.45
